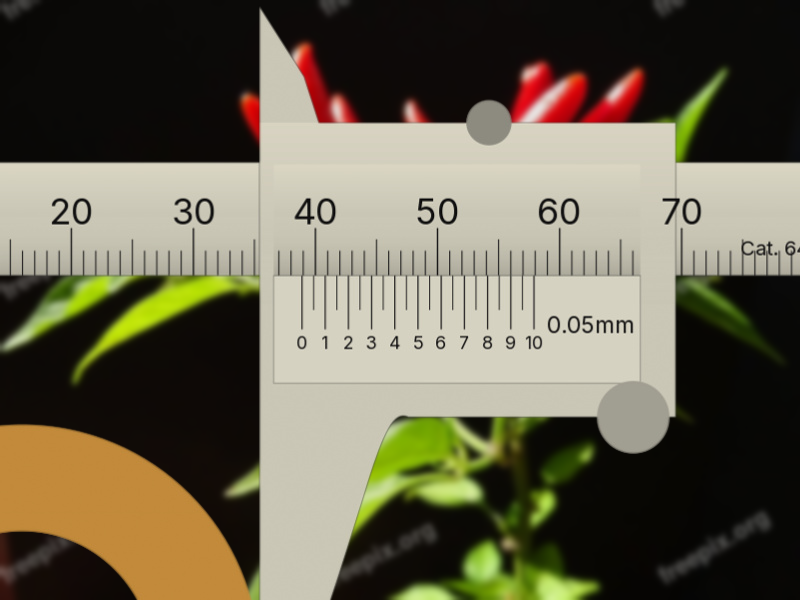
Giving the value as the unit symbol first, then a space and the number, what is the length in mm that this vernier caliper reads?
mm 38.9
